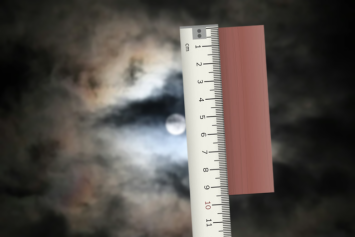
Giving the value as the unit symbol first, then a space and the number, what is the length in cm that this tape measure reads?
cm 9.5
